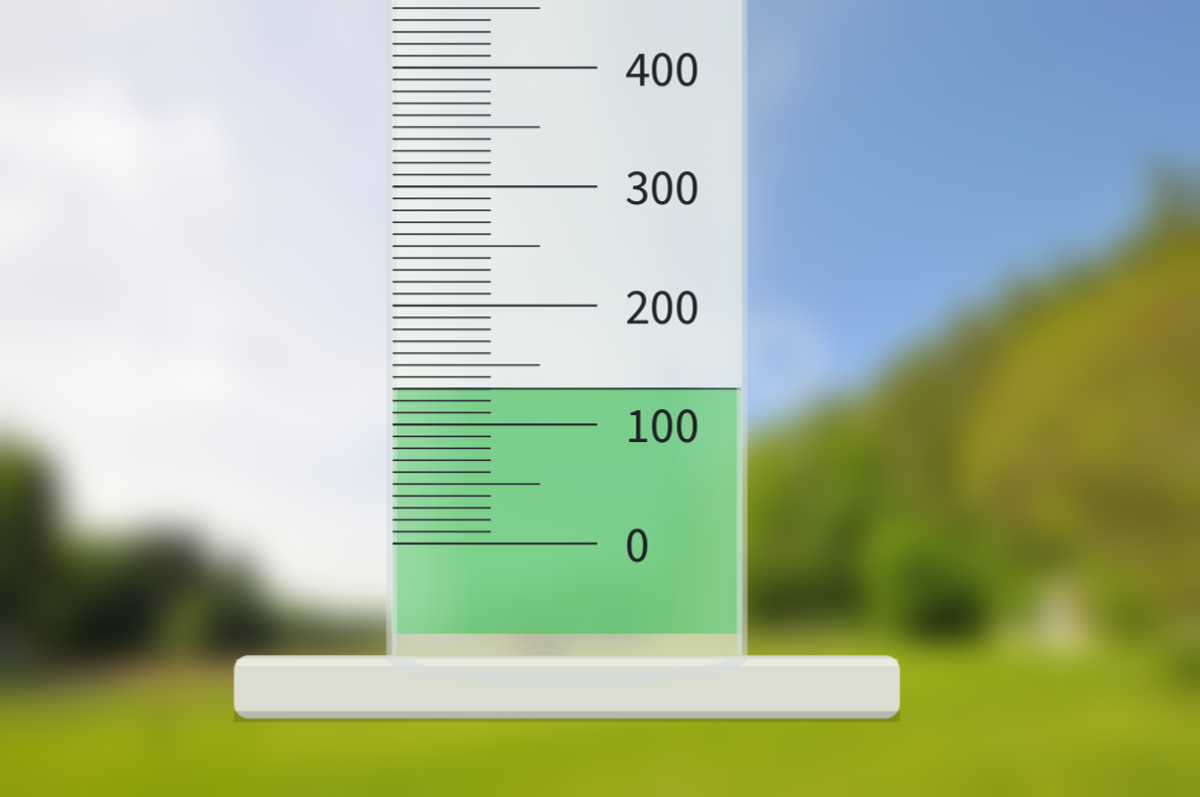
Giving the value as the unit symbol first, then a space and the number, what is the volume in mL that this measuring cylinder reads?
mL 130
